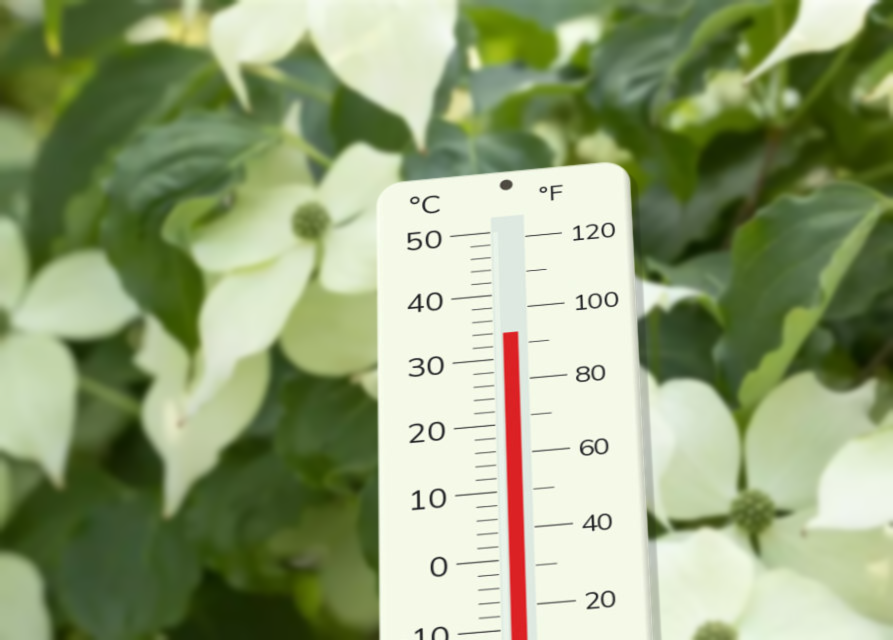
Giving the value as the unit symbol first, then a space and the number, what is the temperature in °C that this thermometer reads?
°C 34
